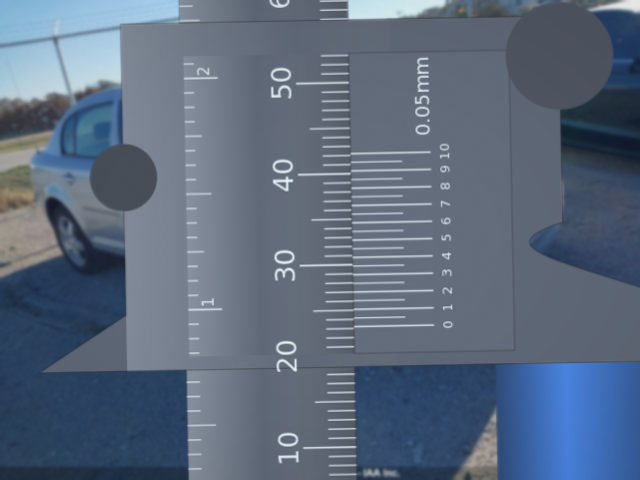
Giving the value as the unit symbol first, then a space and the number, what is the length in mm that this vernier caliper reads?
mm 23.2
